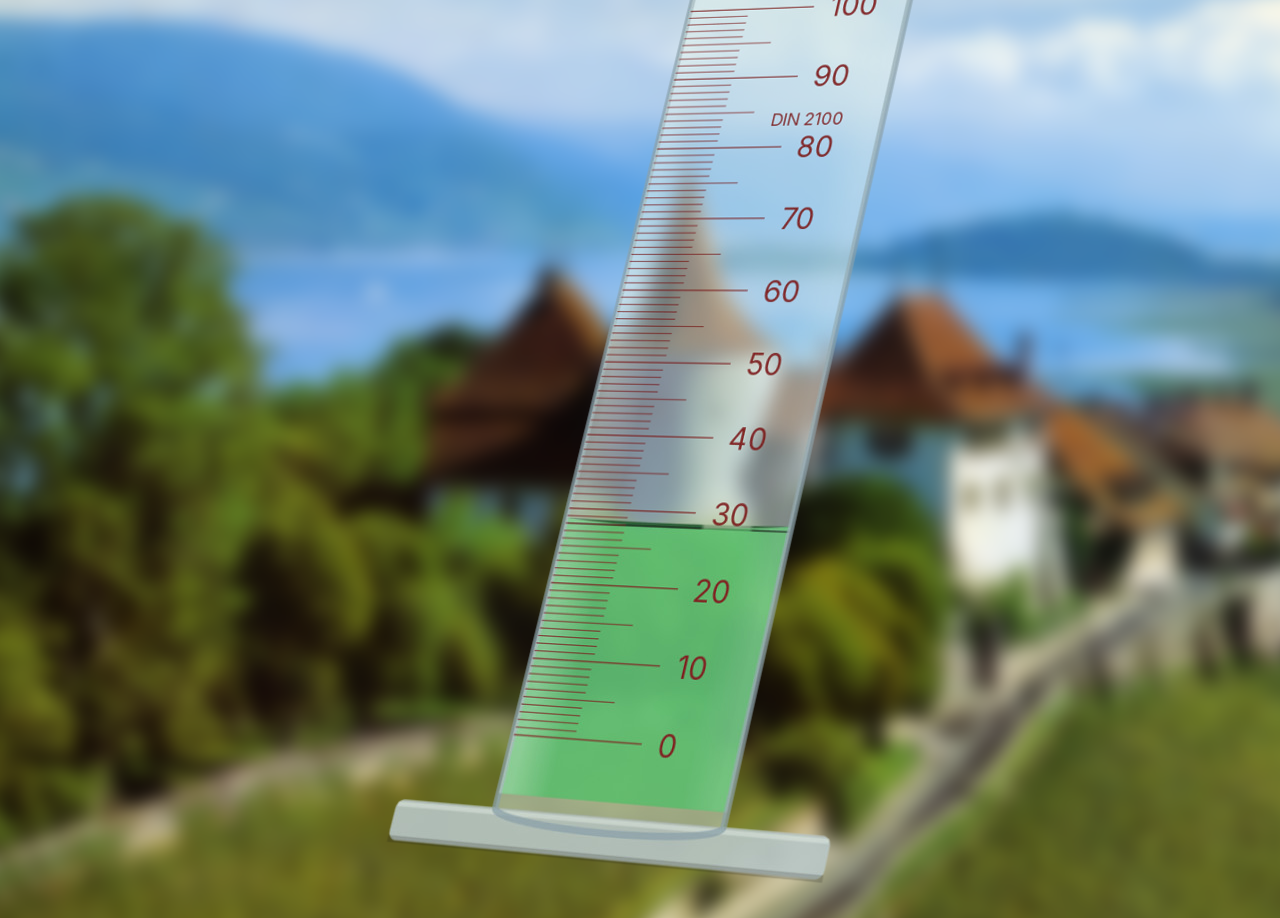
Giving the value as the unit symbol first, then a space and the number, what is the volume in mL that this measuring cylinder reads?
mL 28
